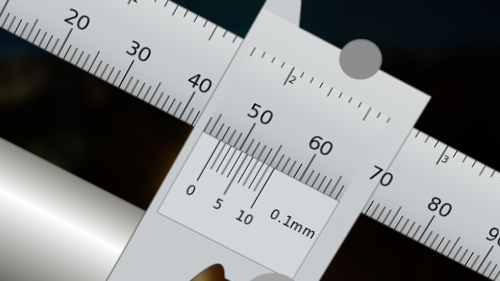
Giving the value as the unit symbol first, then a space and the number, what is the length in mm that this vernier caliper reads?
mm 46.8
